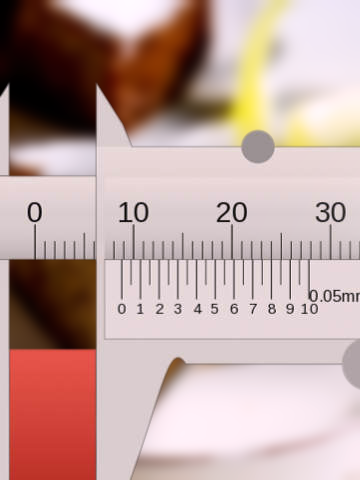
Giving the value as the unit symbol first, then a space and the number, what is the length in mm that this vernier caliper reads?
mm 8.8
